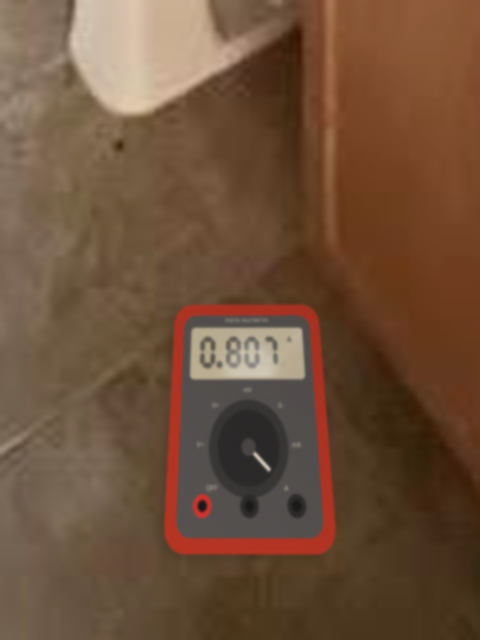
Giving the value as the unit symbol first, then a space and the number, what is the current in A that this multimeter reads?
A 0.807
